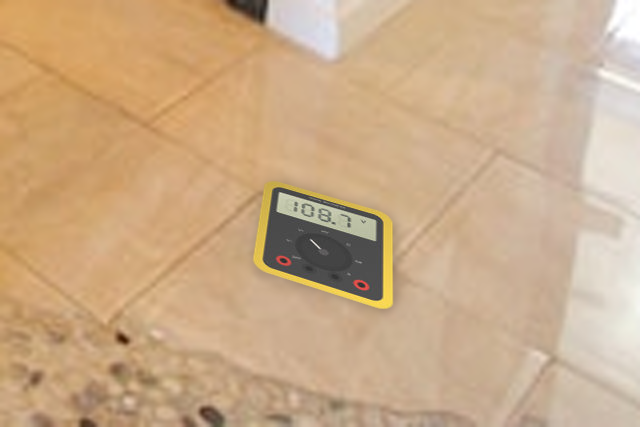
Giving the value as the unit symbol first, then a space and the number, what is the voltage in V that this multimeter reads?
V 108.7
